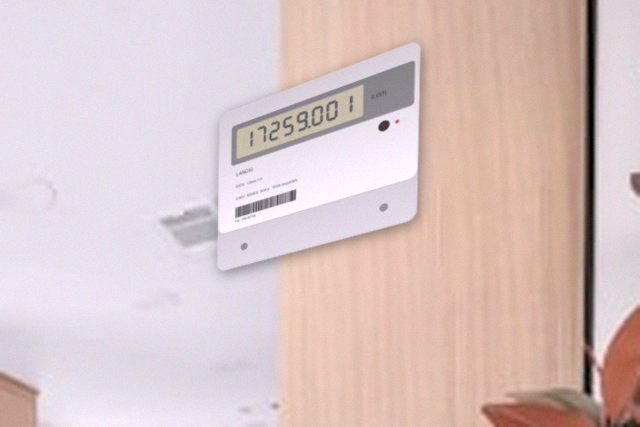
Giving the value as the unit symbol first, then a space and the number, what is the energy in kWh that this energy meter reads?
kWh 17259.001
